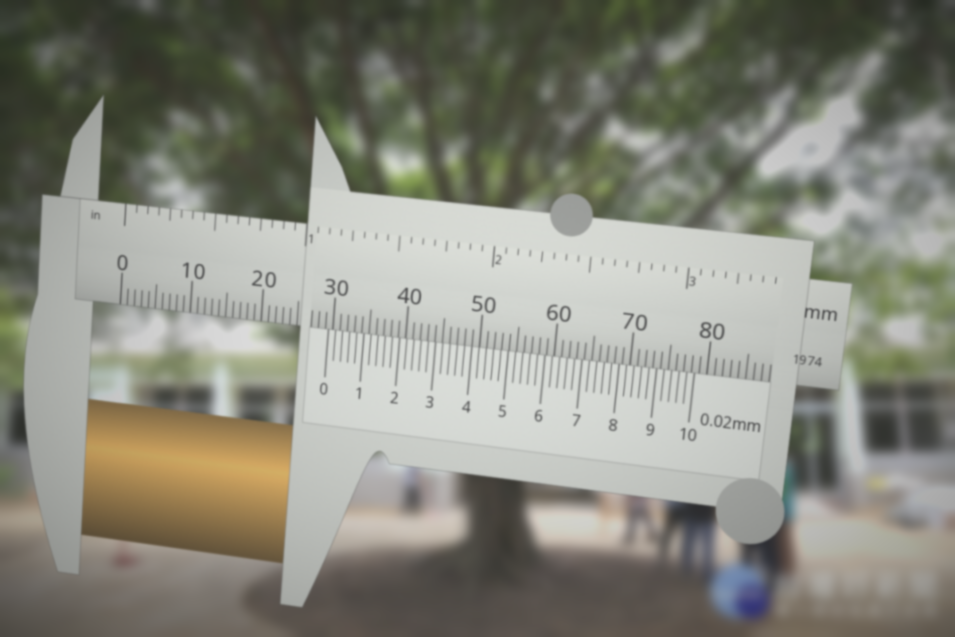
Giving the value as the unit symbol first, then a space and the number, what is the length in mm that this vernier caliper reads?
mm 29.4
